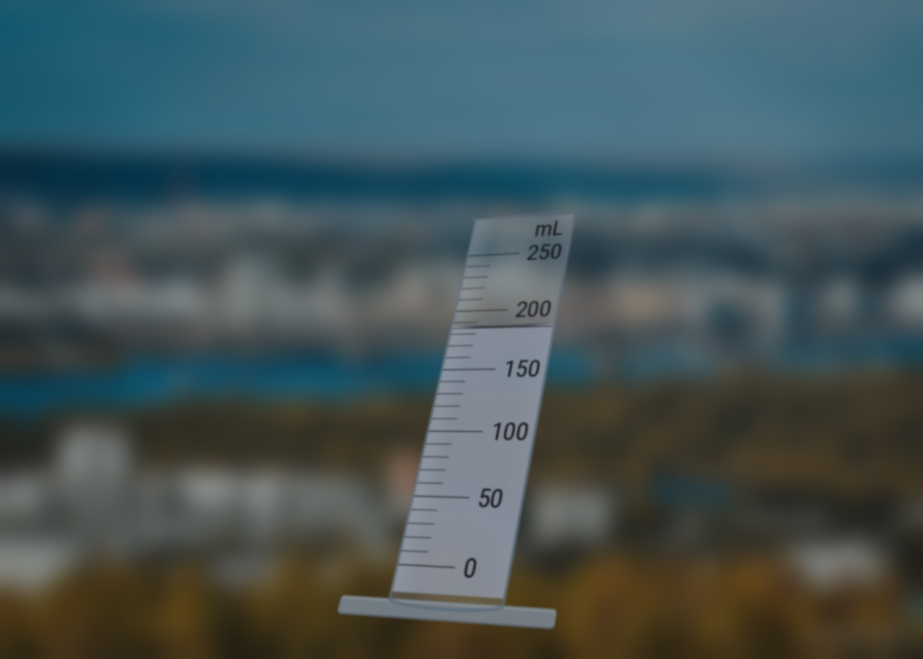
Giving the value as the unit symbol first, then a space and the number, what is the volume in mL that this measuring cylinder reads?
mL 185
